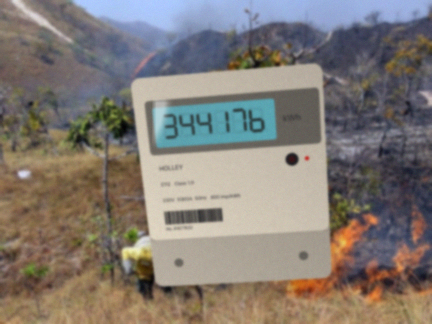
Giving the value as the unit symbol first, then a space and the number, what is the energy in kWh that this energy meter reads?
kWh 344176
